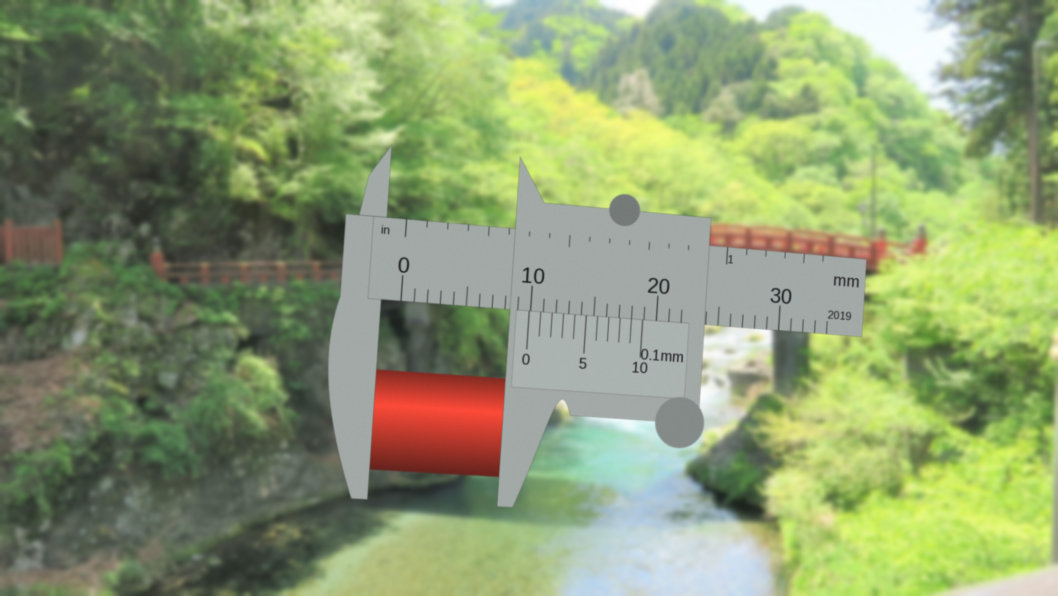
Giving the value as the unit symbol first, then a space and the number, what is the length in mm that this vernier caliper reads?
mm 9.9
